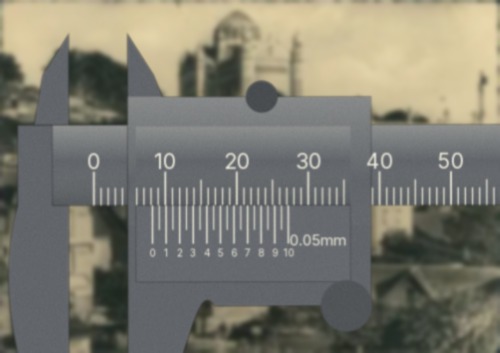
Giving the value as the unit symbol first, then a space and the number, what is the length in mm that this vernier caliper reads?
mm 8.2
